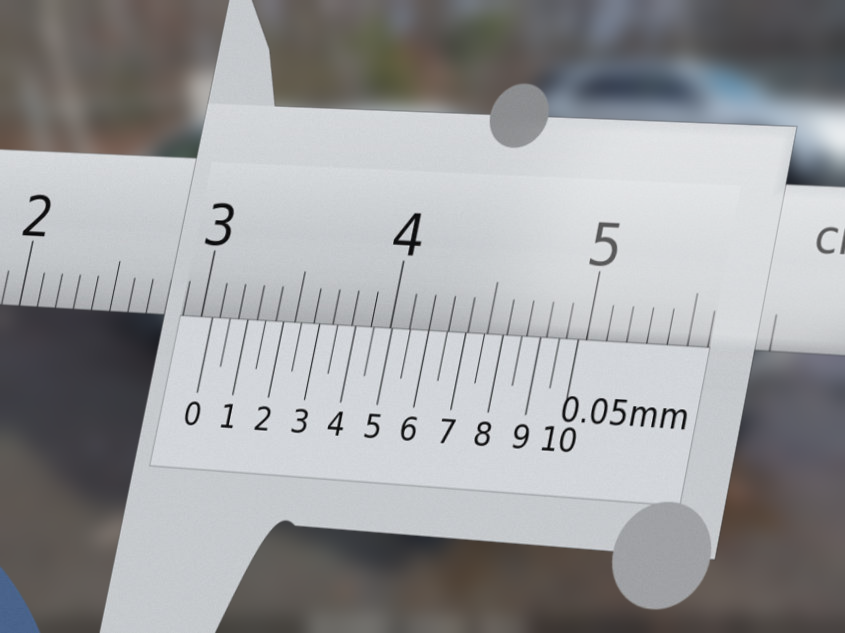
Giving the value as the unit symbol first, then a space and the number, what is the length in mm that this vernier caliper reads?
mm 30.6
